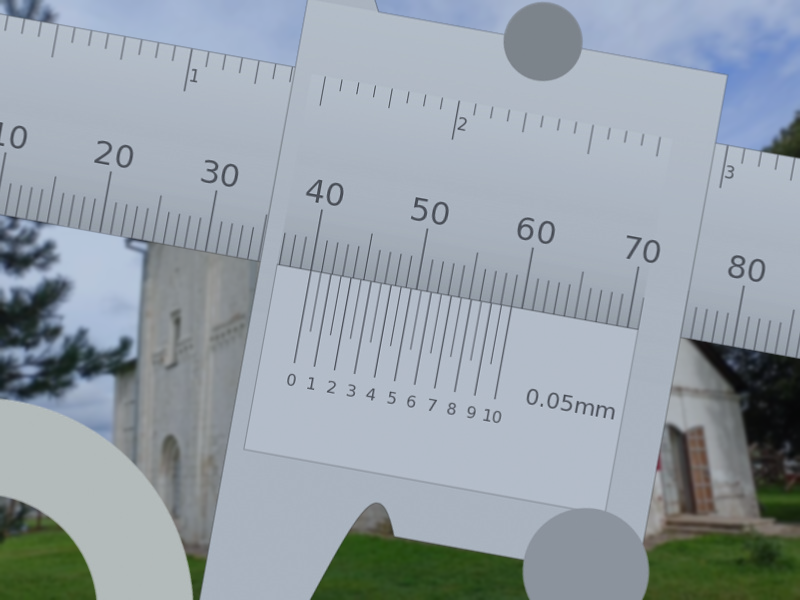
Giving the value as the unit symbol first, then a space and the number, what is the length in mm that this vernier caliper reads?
mm 40.0
